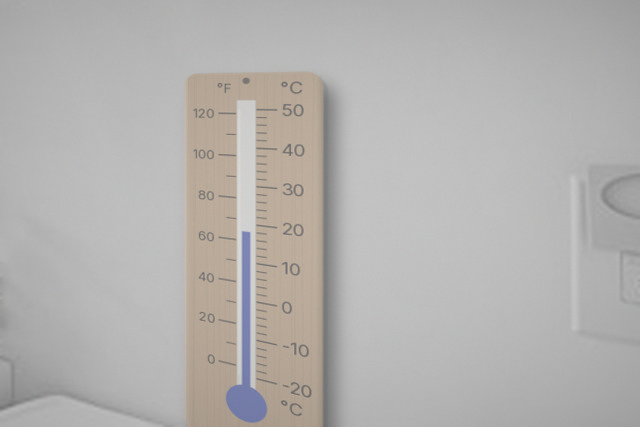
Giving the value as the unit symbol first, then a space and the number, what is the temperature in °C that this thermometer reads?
°C 18
